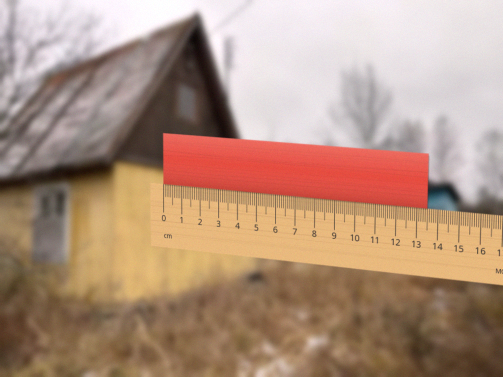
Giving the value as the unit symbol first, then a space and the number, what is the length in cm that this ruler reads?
cm 13.5
